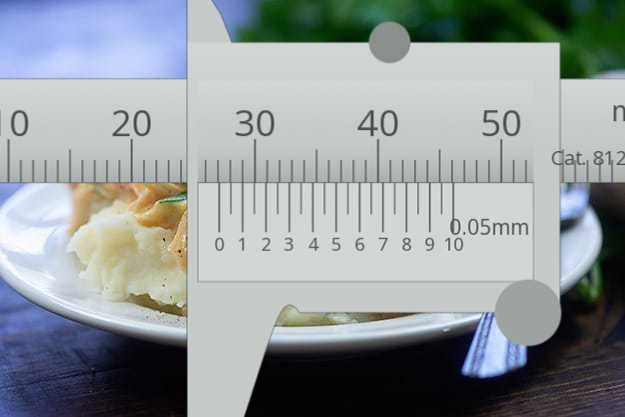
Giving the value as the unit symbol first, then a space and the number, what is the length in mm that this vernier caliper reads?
mm 27.1
